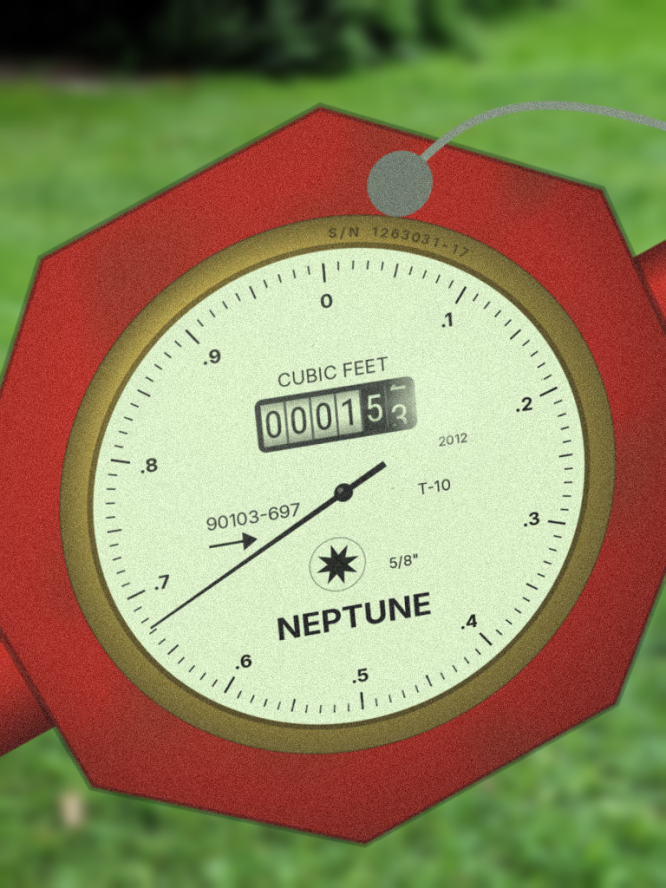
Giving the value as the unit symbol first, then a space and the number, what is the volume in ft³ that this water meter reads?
ft³ 152.67
